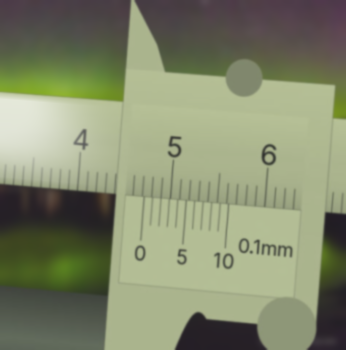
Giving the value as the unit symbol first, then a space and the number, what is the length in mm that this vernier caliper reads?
mm 47.2
